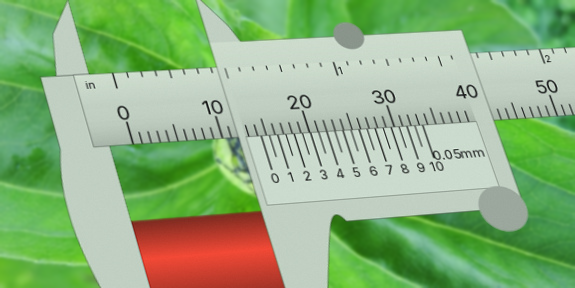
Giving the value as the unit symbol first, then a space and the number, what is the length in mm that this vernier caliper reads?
mm 14.4
